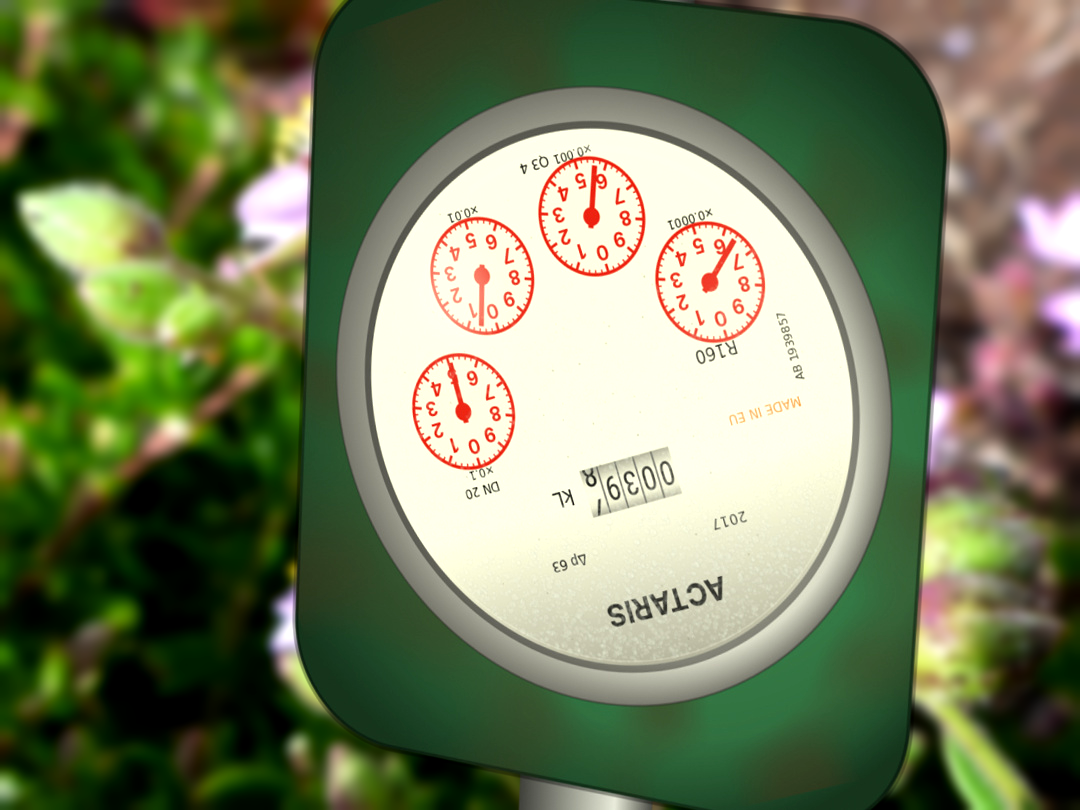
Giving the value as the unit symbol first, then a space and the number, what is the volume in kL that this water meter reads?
kL 397.5056
